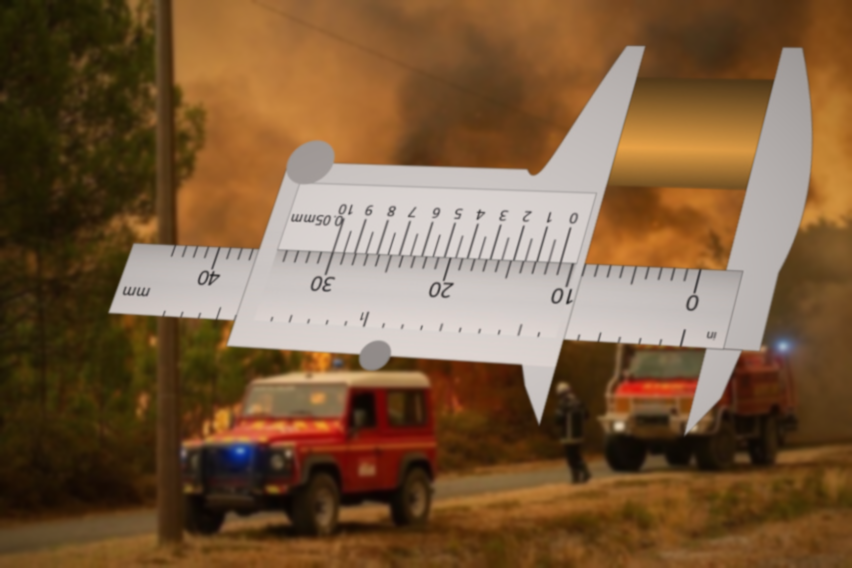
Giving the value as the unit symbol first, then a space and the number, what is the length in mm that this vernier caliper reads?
mm 11.0
